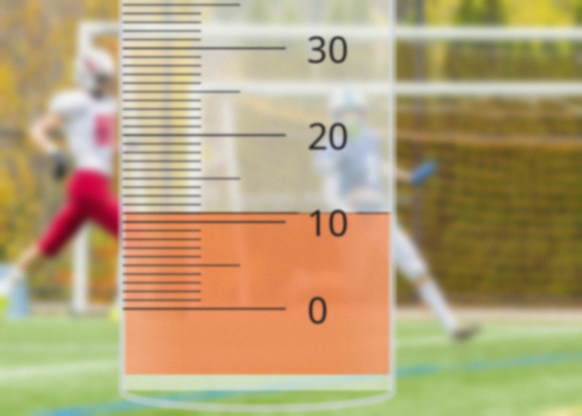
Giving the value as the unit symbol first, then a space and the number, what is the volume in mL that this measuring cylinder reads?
mL 11
